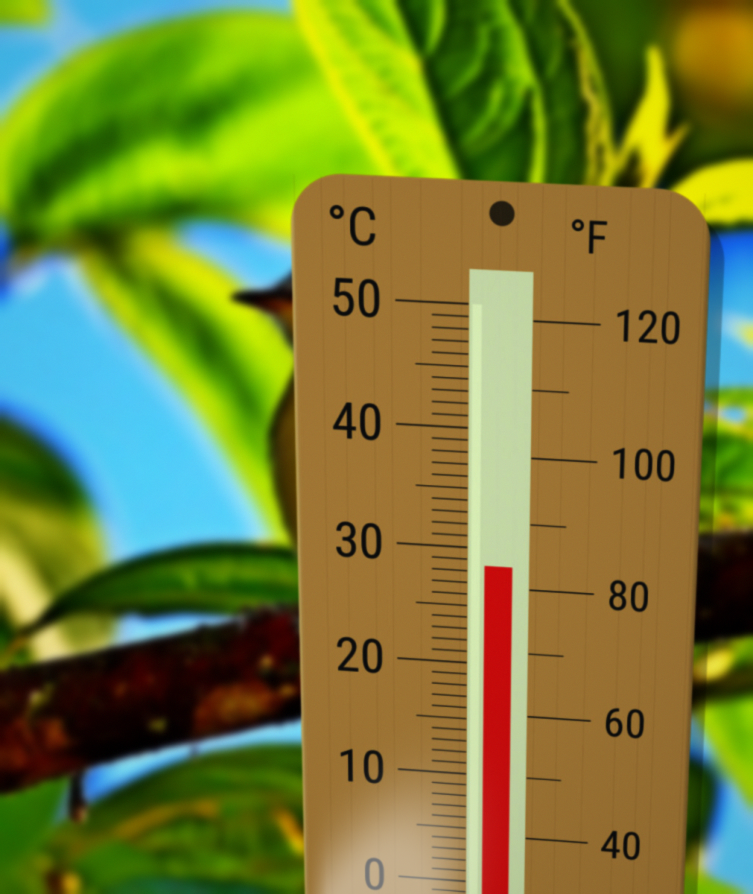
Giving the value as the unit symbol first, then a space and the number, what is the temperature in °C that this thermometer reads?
°C 28.5
